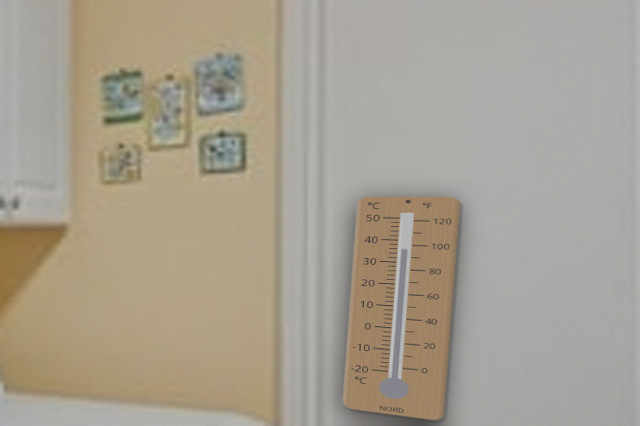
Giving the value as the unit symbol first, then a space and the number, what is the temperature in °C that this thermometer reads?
°C 36
